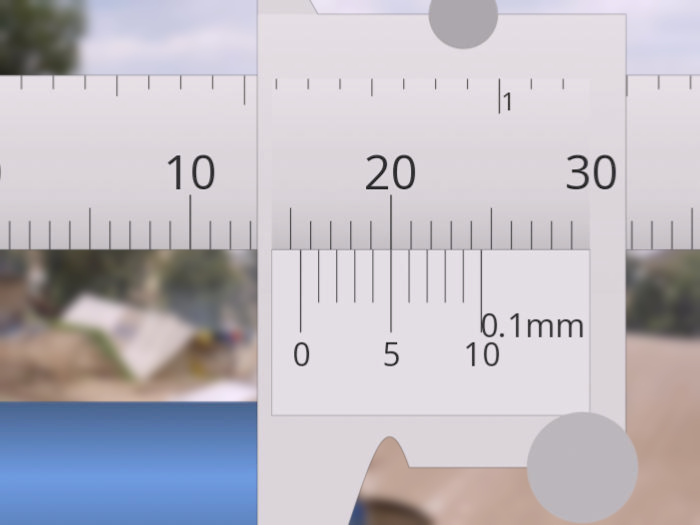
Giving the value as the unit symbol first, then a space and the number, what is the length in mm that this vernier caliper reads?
mm 15.5
